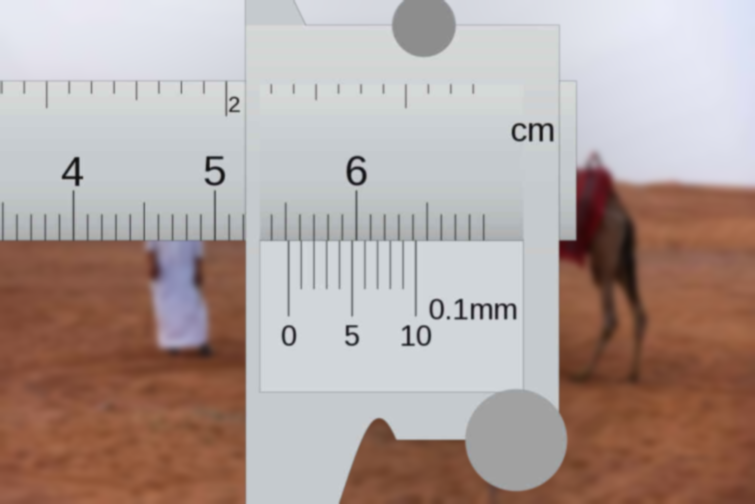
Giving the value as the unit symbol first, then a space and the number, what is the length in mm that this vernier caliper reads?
mm 55.2
